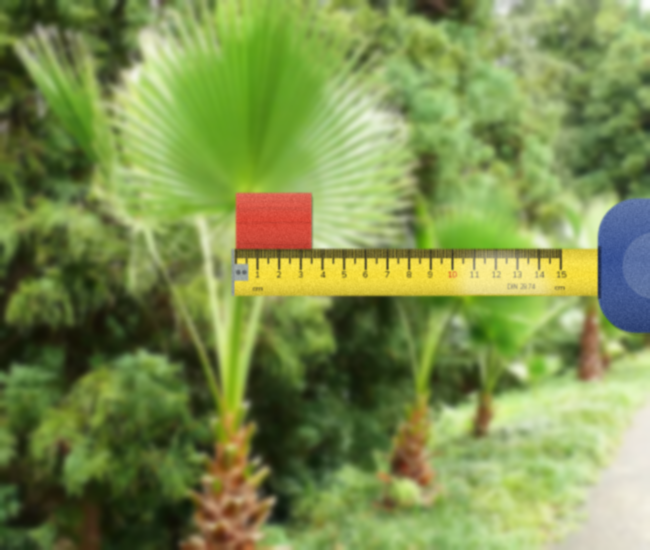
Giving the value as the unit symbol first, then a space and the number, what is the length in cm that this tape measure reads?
cm 3.5
